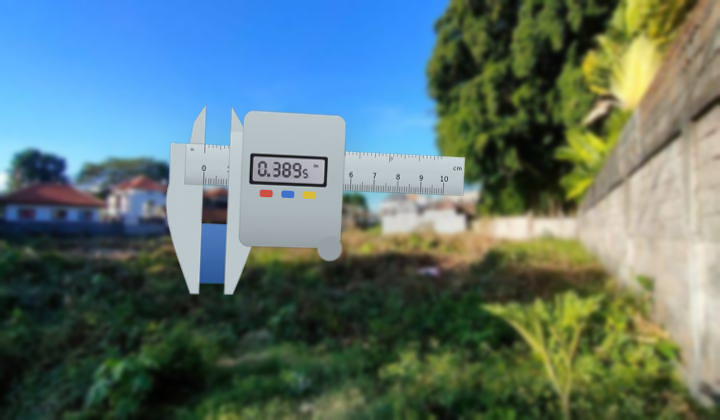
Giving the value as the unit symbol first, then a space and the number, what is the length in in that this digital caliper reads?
in 0.3895
